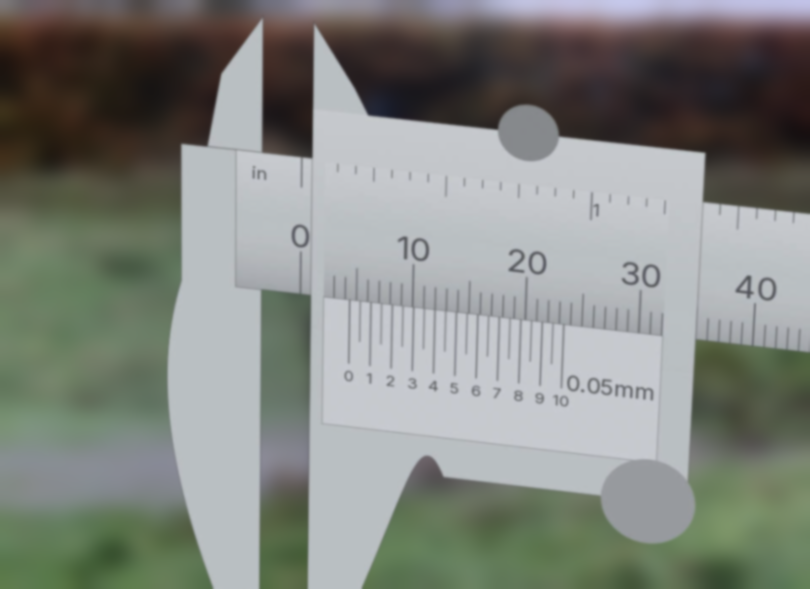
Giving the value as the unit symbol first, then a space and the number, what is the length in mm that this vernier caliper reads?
mm 4.4
